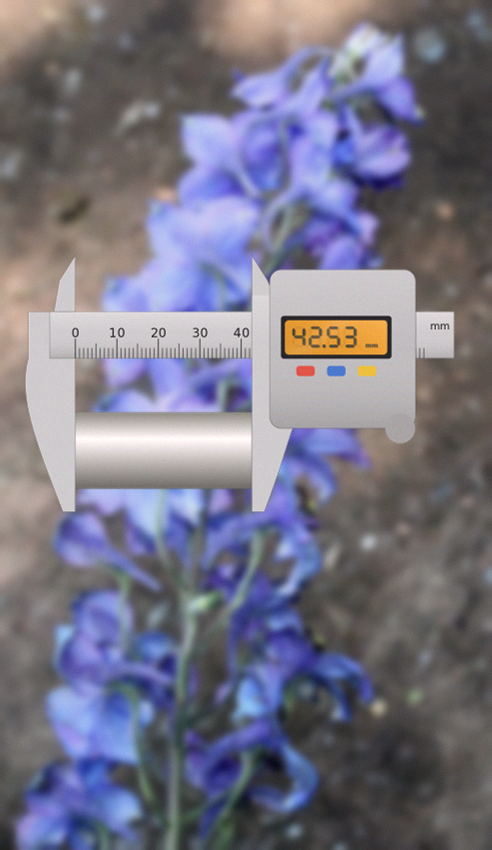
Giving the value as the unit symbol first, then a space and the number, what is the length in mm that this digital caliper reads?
mm 42.53
